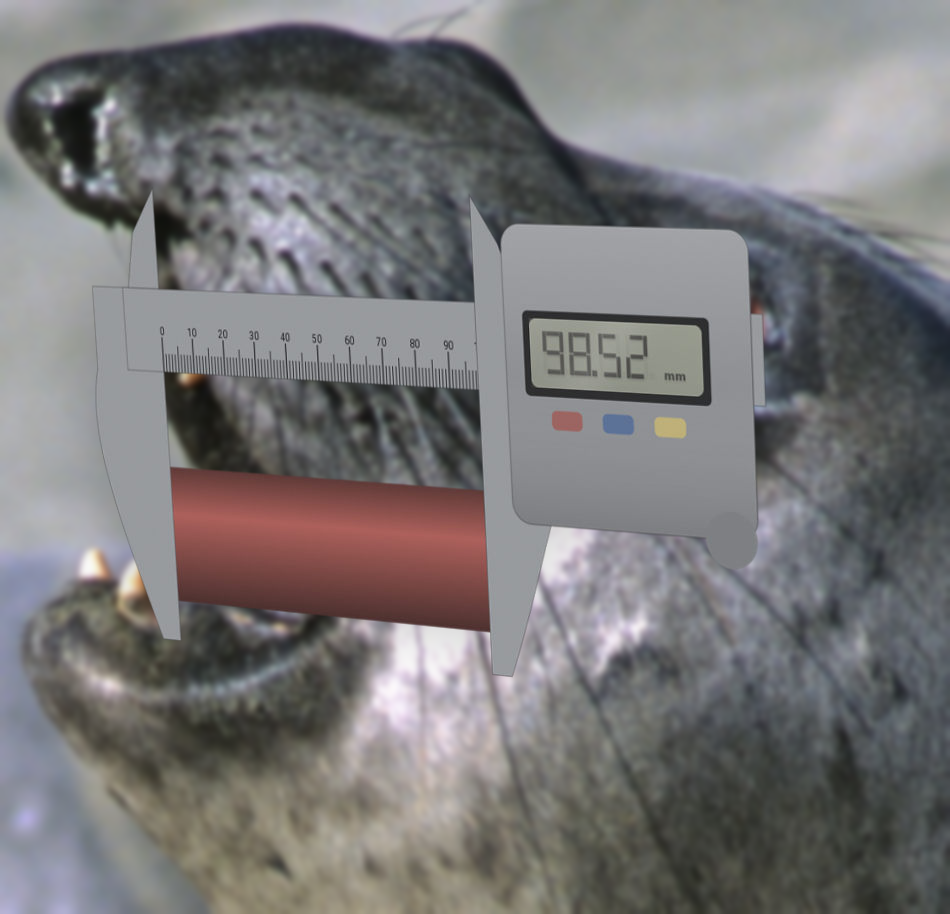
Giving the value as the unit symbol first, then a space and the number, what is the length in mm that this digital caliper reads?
mm 98.52
